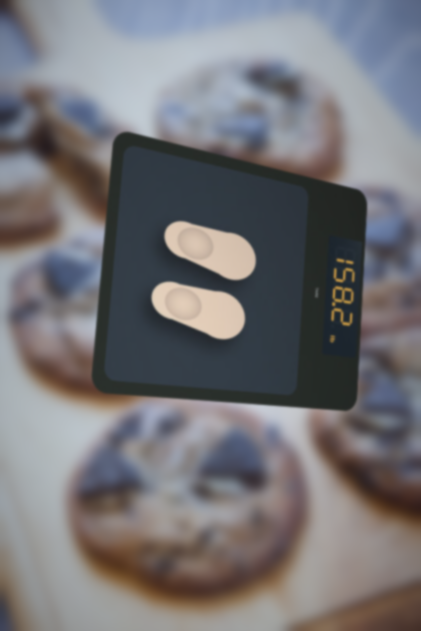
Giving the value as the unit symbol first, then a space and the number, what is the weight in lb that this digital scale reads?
lb 158.2
